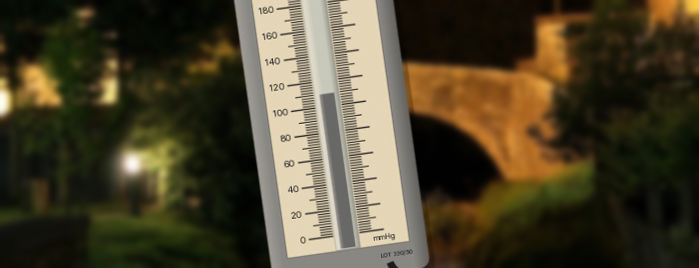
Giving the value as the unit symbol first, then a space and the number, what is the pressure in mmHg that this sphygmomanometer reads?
mmHg 110
